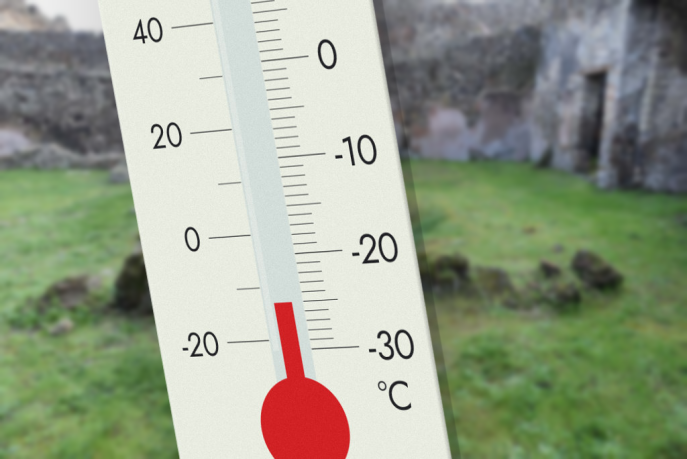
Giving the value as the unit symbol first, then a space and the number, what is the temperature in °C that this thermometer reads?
°C -25
